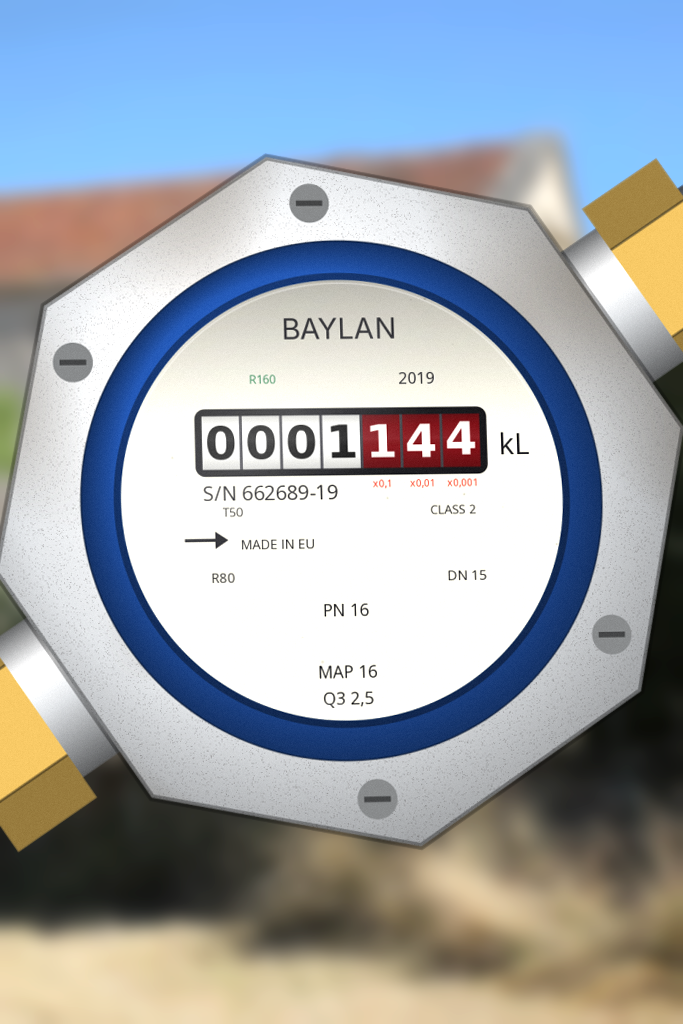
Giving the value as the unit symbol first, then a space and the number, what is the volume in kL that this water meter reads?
kL 1.144
